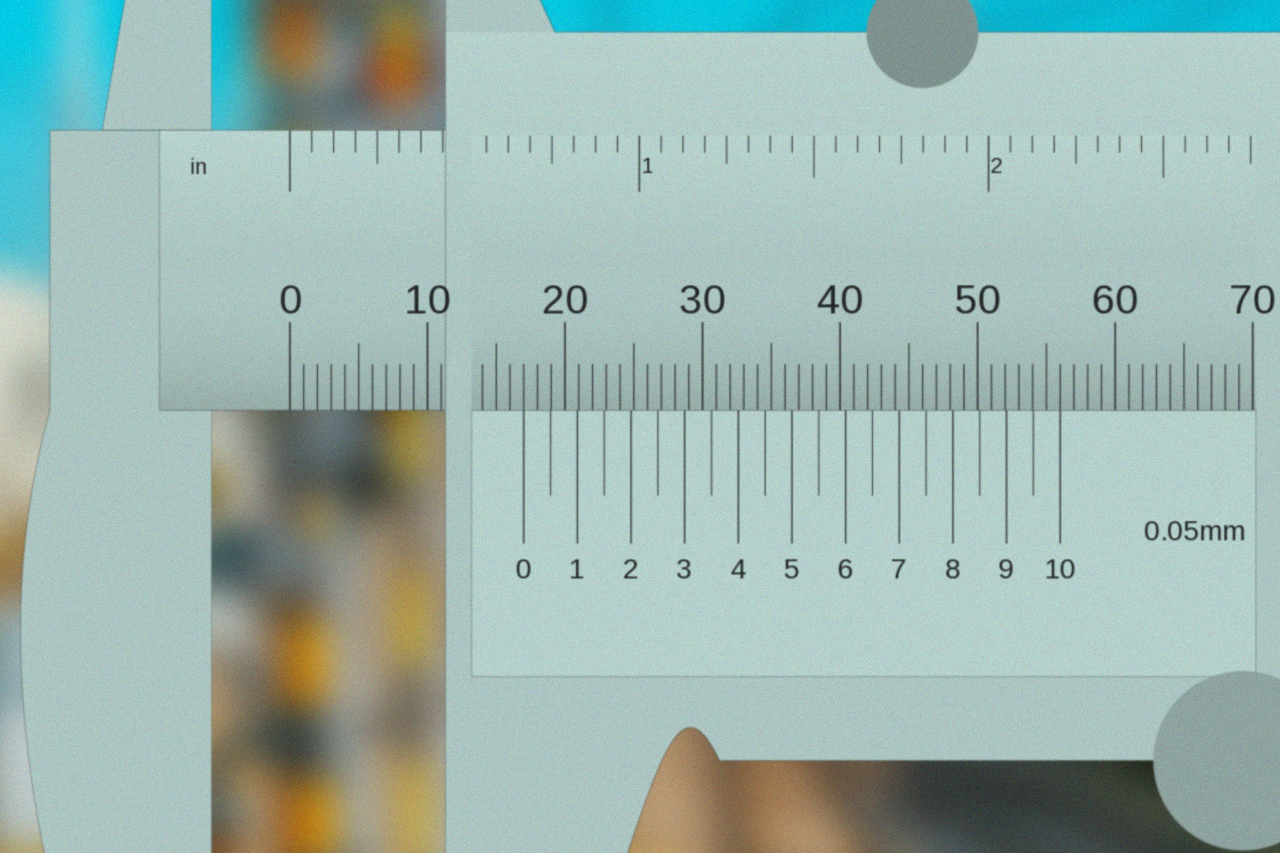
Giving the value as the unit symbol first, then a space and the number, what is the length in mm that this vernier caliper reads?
mm 17.0
